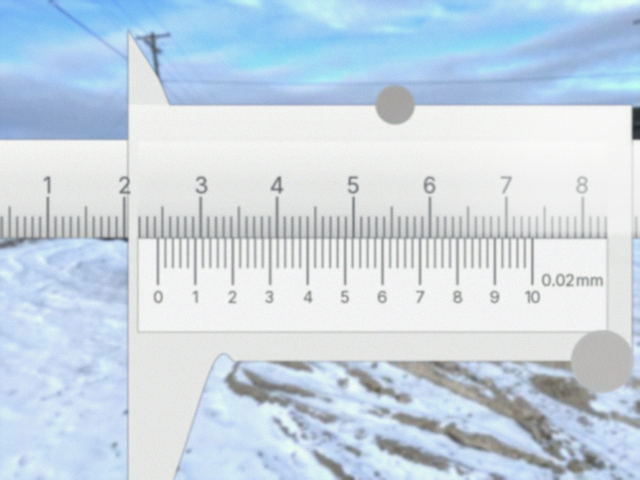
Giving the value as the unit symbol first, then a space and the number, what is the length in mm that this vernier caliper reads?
mm 24.4
